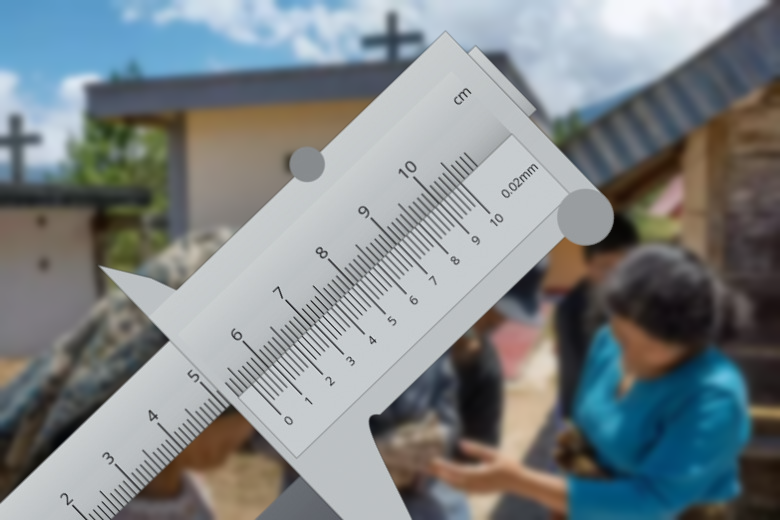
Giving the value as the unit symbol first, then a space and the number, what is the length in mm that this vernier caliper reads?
mm 56.0
